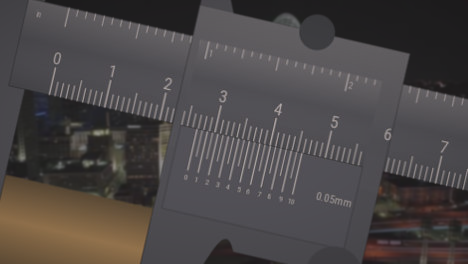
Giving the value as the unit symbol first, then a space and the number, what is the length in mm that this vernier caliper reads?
mm 26.8
